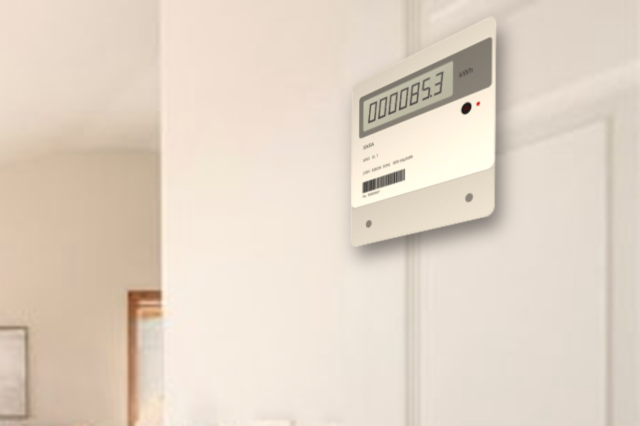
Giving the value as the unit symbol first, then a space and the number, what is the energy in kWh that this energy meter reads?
kWh 85.3
